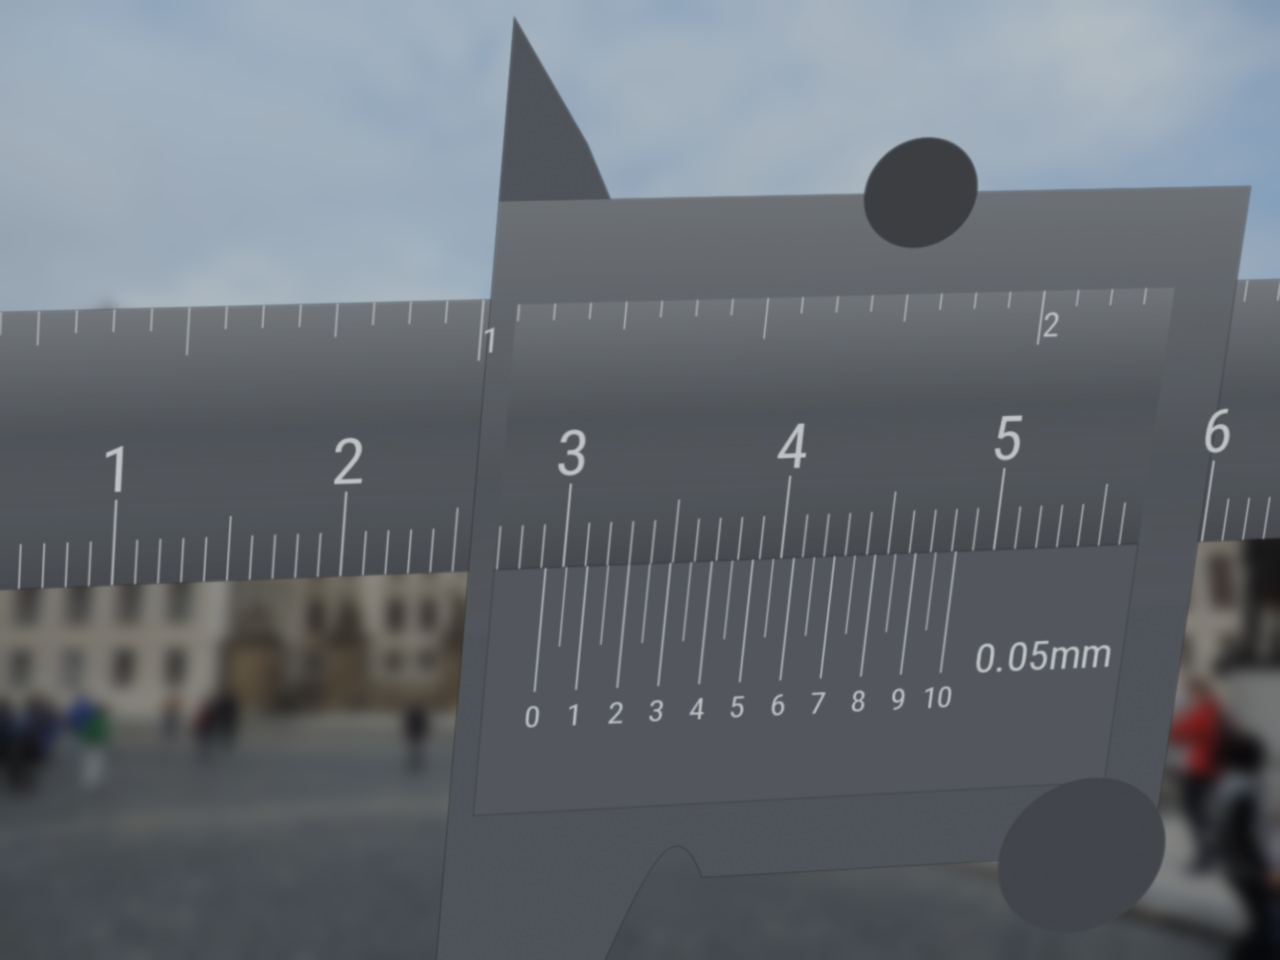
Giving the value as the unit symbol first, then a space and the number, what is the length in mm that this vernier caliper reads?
mm 29.2
